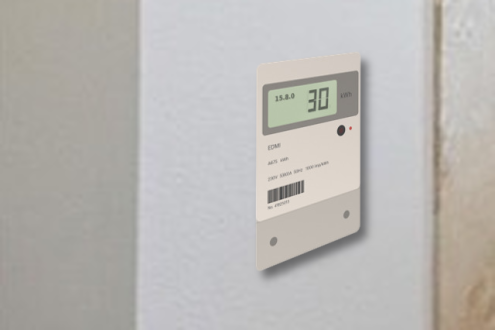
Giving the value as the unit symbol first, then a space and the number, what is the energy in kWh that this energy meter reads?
kWh 30
